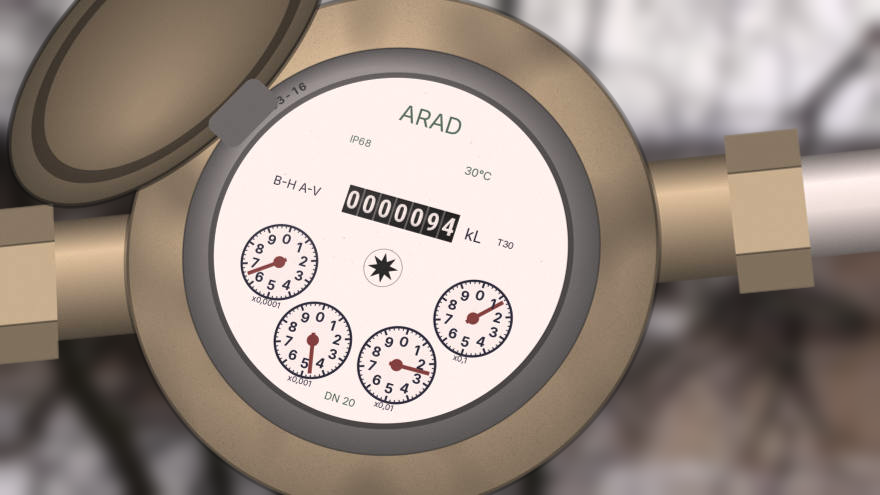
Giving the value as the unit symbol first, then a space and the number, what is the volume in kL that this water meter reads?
kL 94.1246
